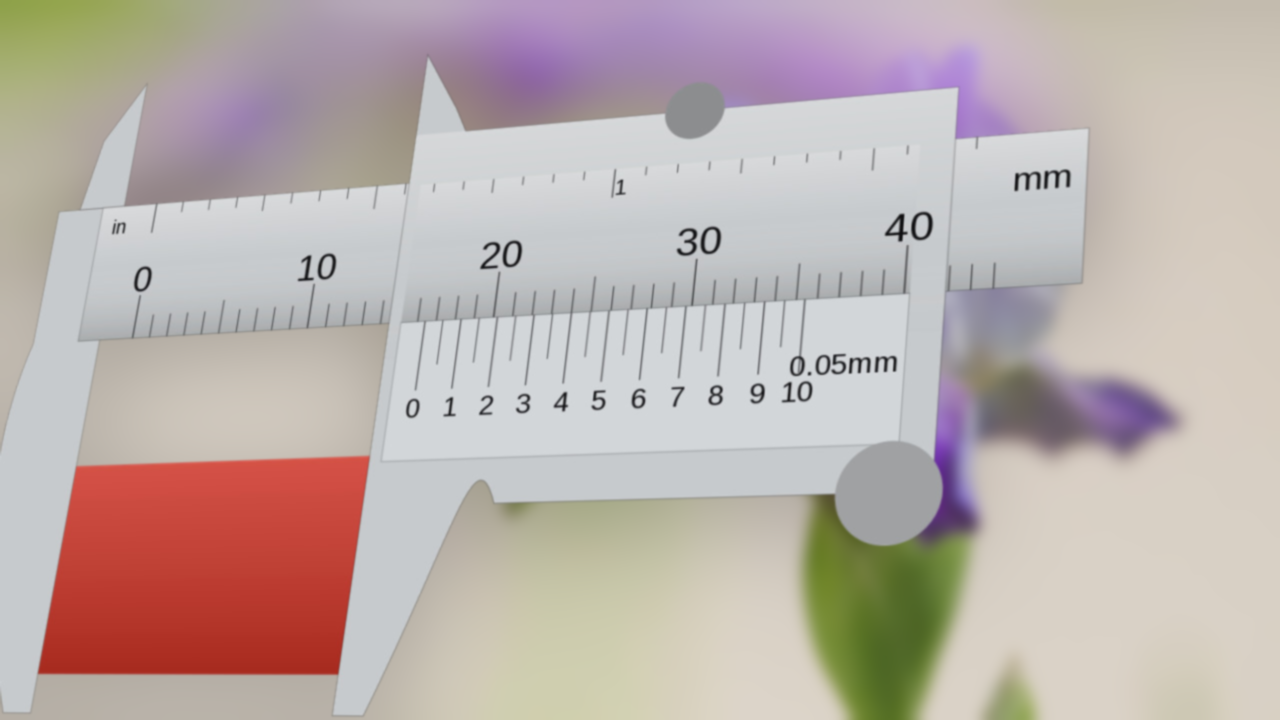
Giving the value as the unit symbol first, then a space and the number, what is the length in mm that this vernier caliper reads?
mm 16.4
